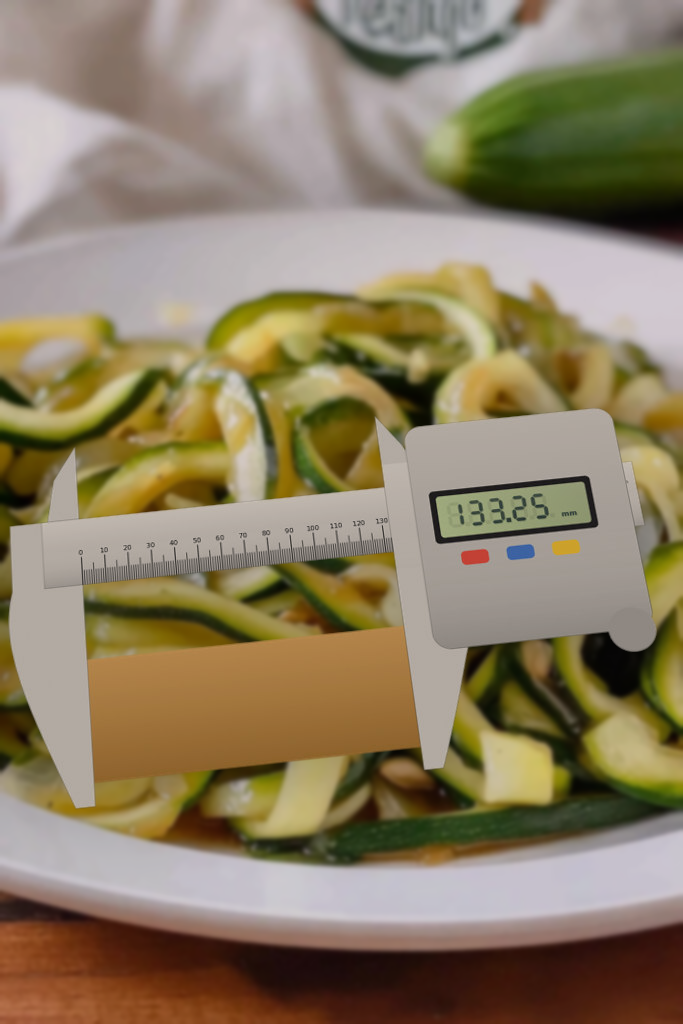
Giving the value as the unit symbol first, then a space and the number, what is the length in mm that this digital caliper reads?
mm 133.25
